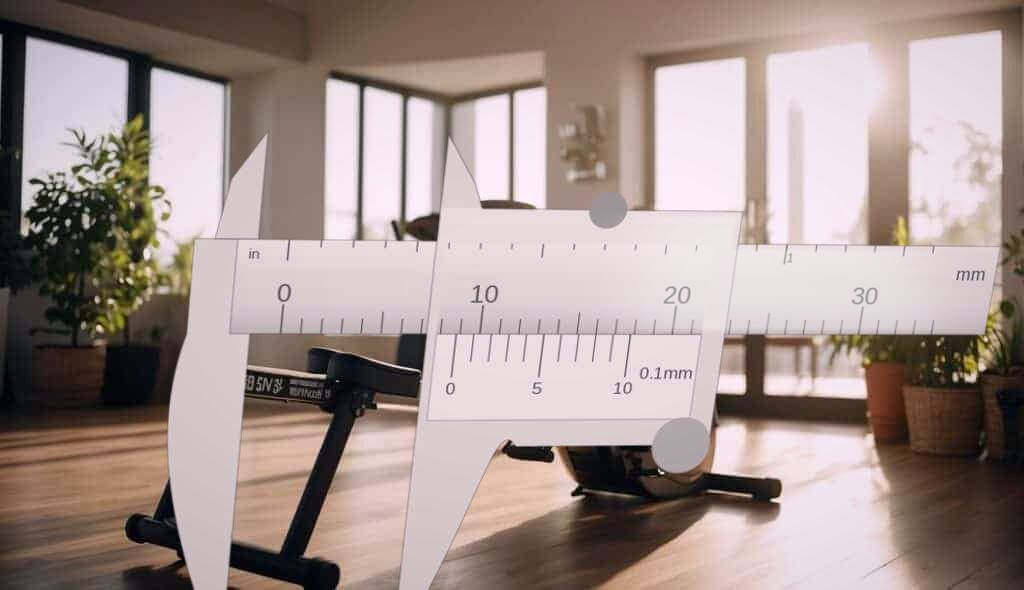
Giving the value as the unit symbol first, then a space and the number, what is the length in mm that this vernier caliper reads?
mm 8.8
